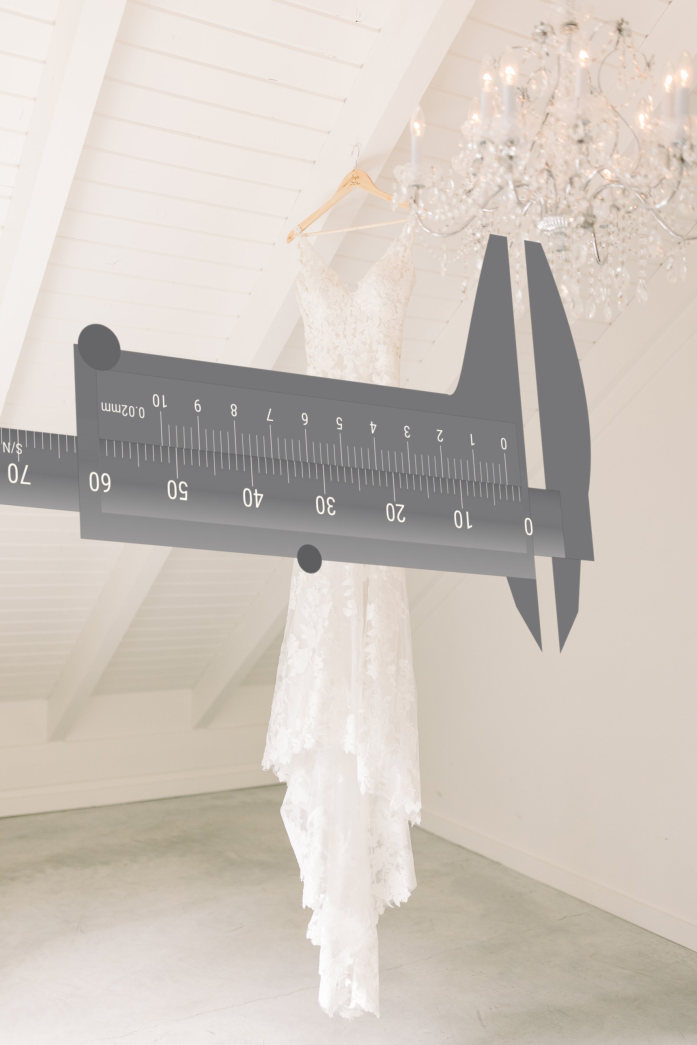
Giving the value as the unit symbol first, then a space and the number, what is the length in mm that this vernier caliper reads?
mm 2.8
